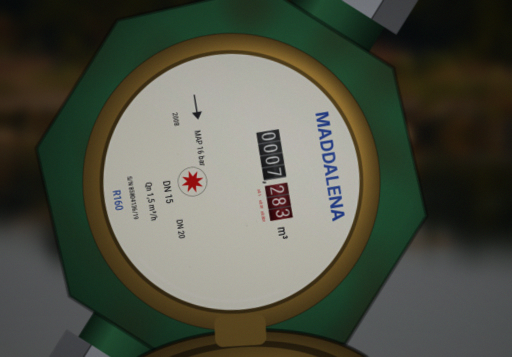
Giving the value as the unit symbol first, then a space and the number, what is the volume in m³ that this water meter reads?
m³ 7.283
